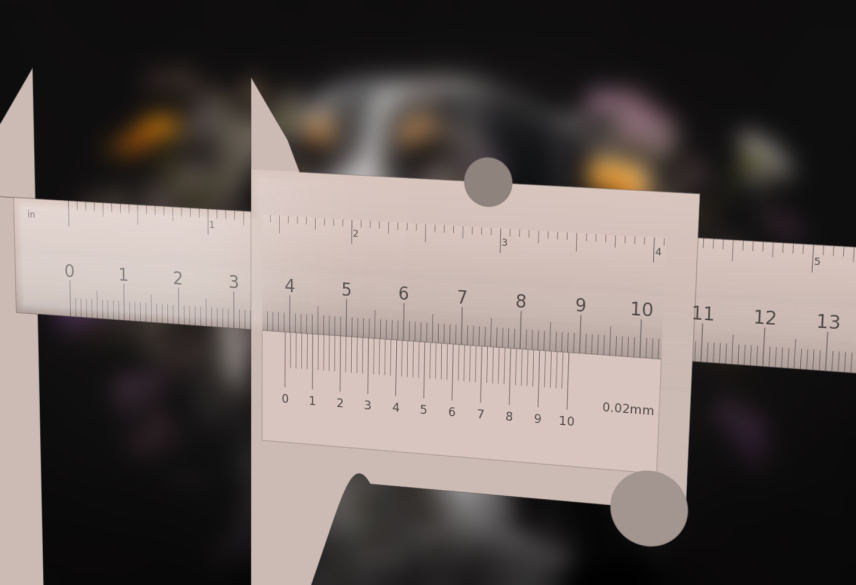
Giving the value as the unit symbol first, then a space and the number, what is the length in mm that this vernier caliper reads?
mm 39.2
